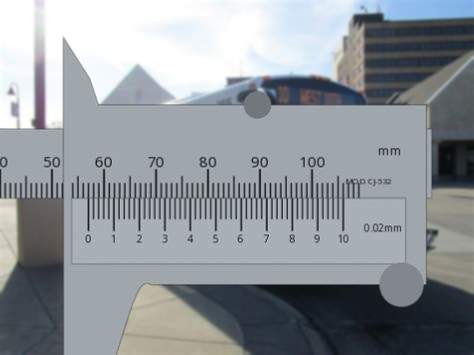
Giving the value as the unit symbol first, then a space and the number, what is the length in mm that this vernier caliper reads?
mm 57.0
